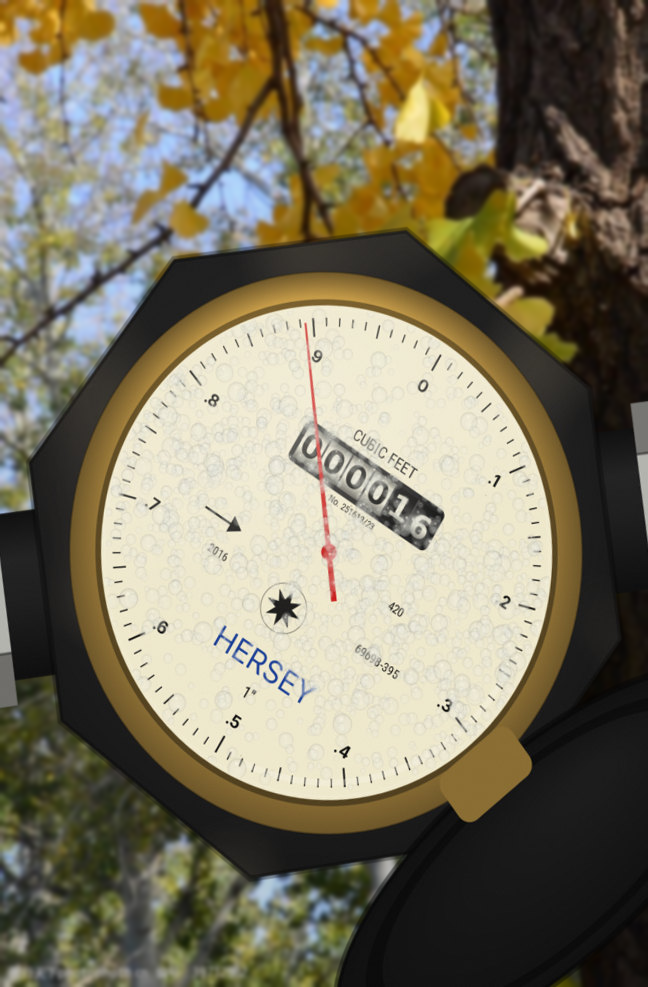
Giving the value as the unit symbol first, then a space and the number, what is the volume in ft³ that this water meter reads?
ft³ 15.89
